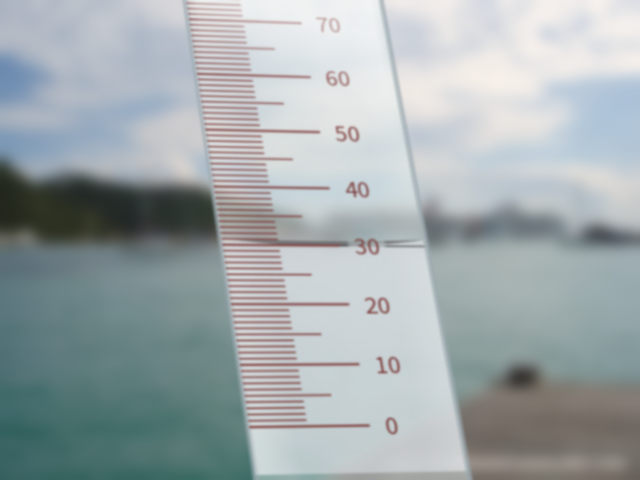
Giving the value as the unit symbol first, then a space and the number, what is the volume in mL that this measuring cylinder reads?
mL 30
